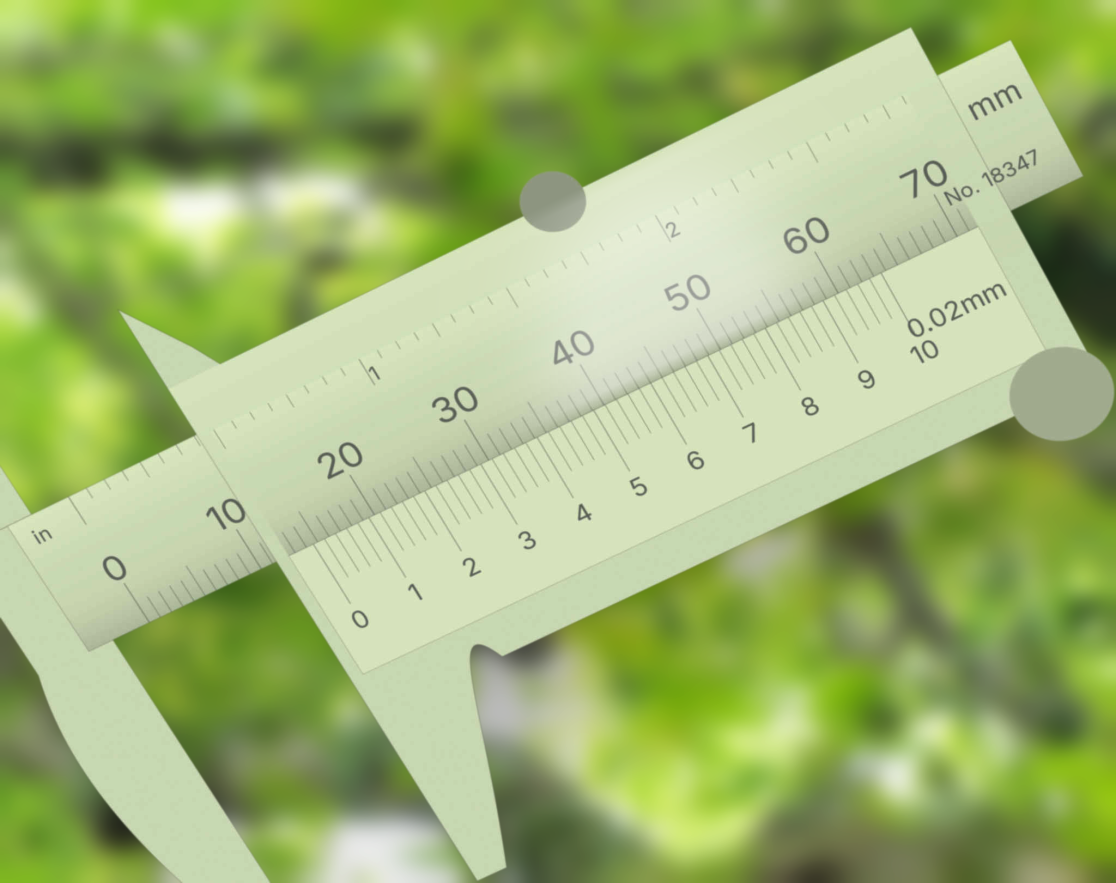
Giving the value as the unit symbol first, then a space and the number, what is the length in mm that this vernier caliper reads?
mm 14.6
